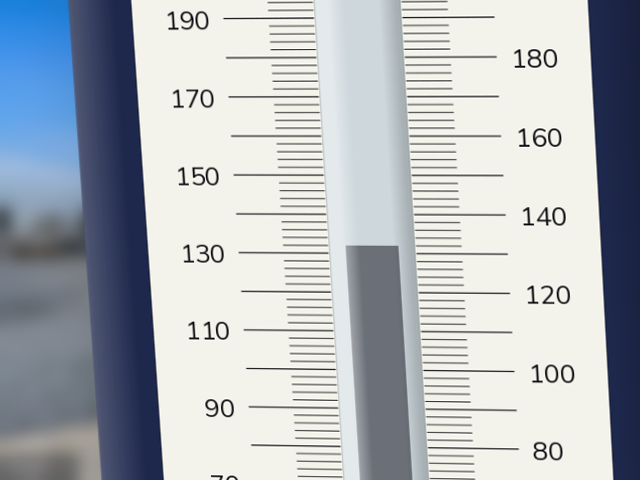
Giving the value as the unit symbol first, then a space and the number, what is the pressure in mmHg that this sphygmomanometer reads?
mmHg 132
